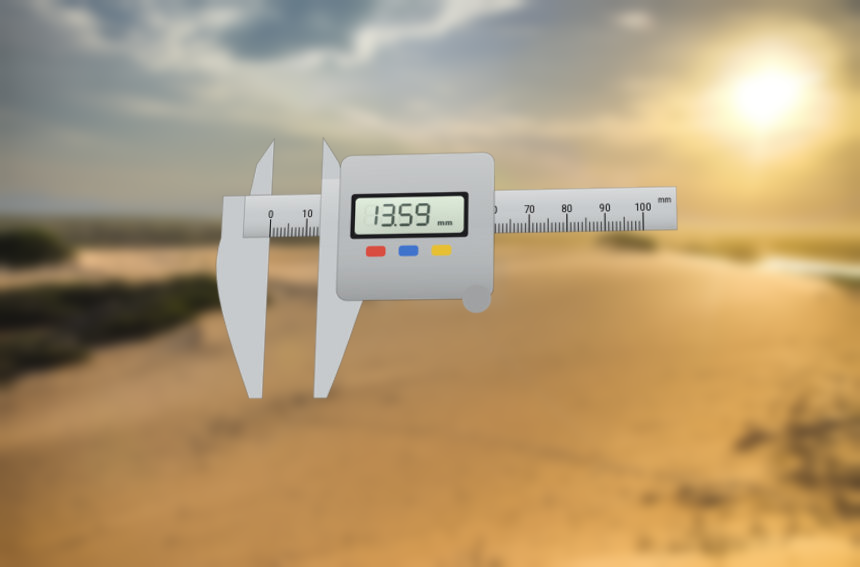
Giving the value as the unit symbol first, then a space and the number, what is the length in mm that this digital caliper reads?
mm 13.59
